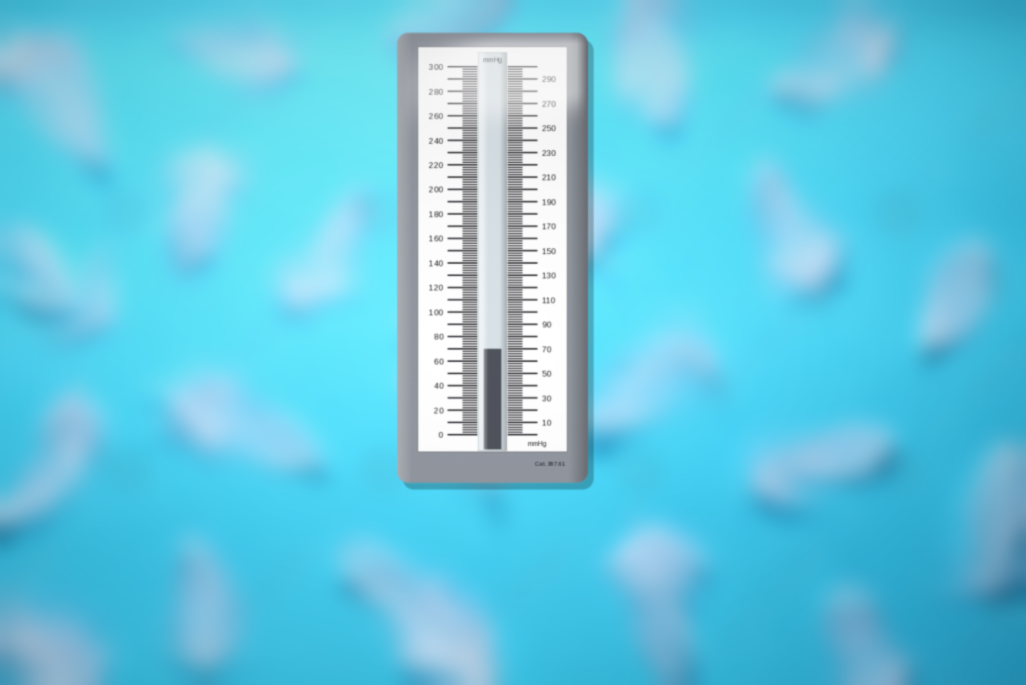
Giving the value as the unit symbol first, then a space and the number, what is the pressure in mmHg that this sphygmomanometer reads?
mmHg 70
